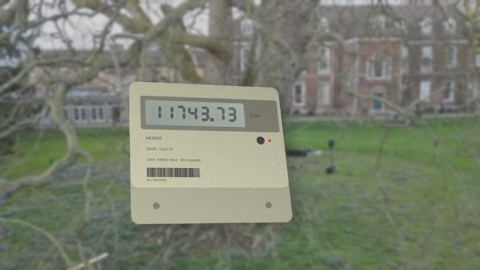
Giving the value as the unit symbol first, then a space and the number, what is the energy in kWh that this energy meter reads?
kWh 11743.73
